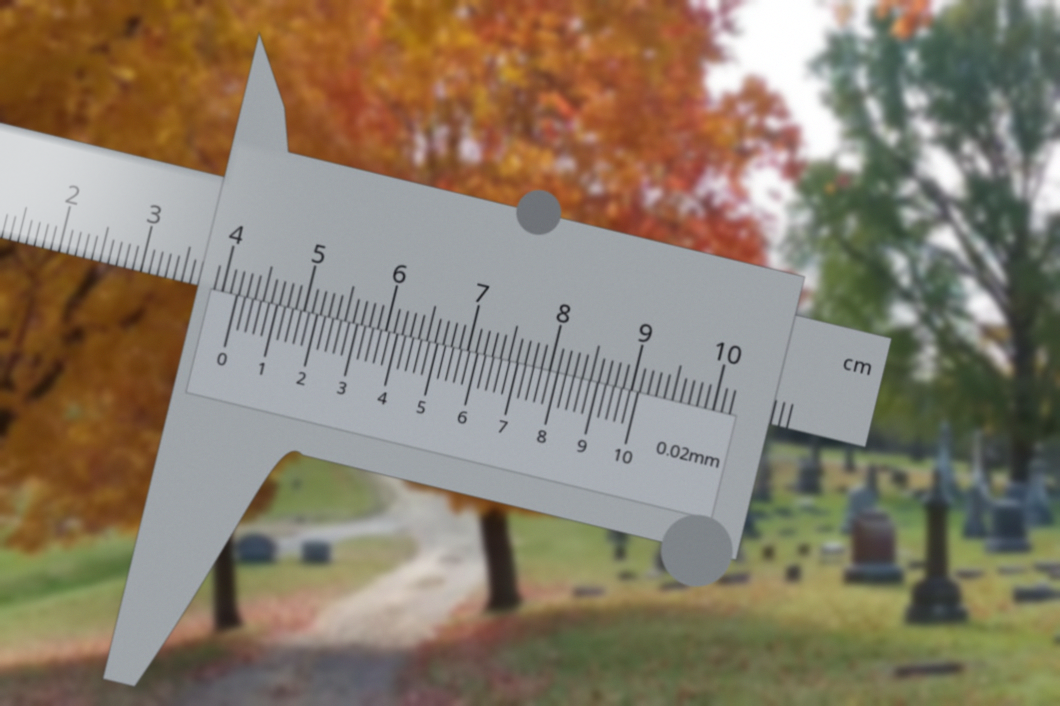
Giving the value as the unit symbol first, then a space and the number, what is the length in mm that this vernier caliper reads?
mm 41.8
